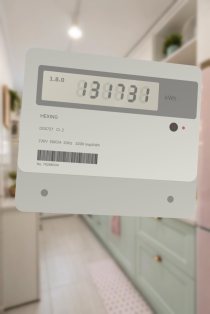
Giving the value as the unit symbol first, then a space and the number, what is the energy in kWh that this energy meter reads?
kWh 131731
